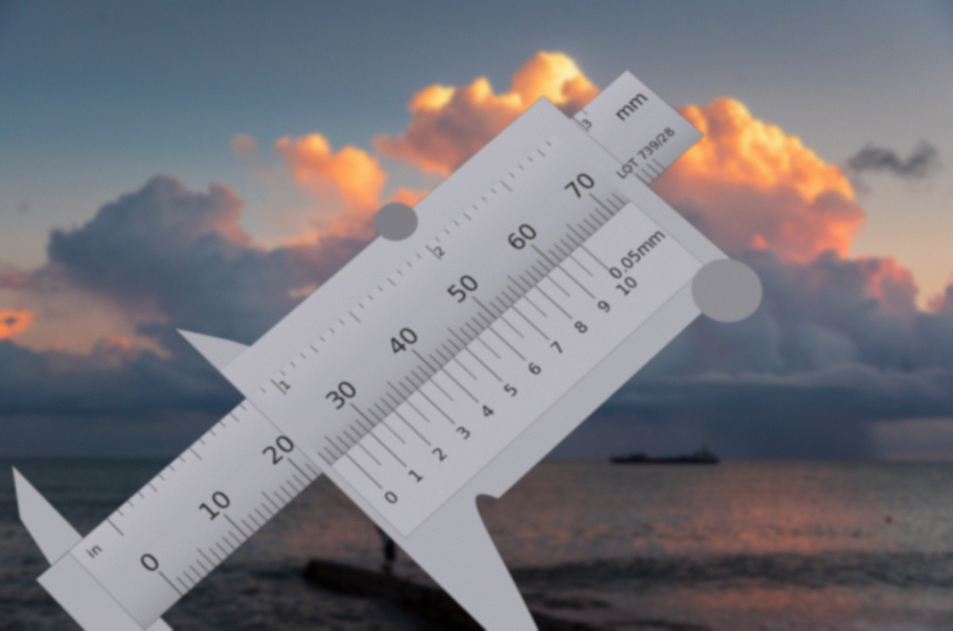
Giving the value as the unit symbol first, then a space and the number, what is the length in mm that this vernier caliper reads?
mm 25.2
